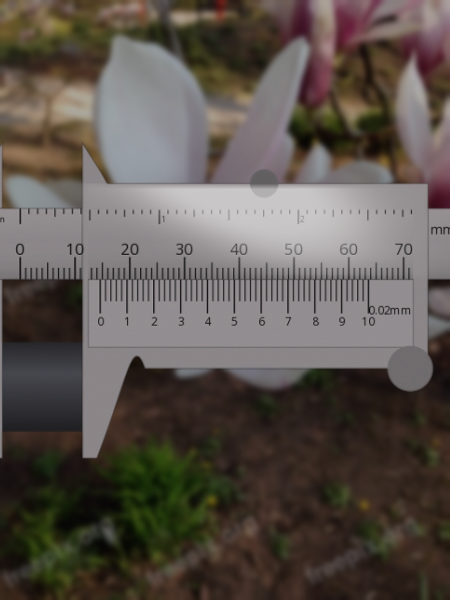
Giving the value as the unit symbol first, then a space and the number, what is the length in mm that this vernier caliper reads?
mm 14.6
